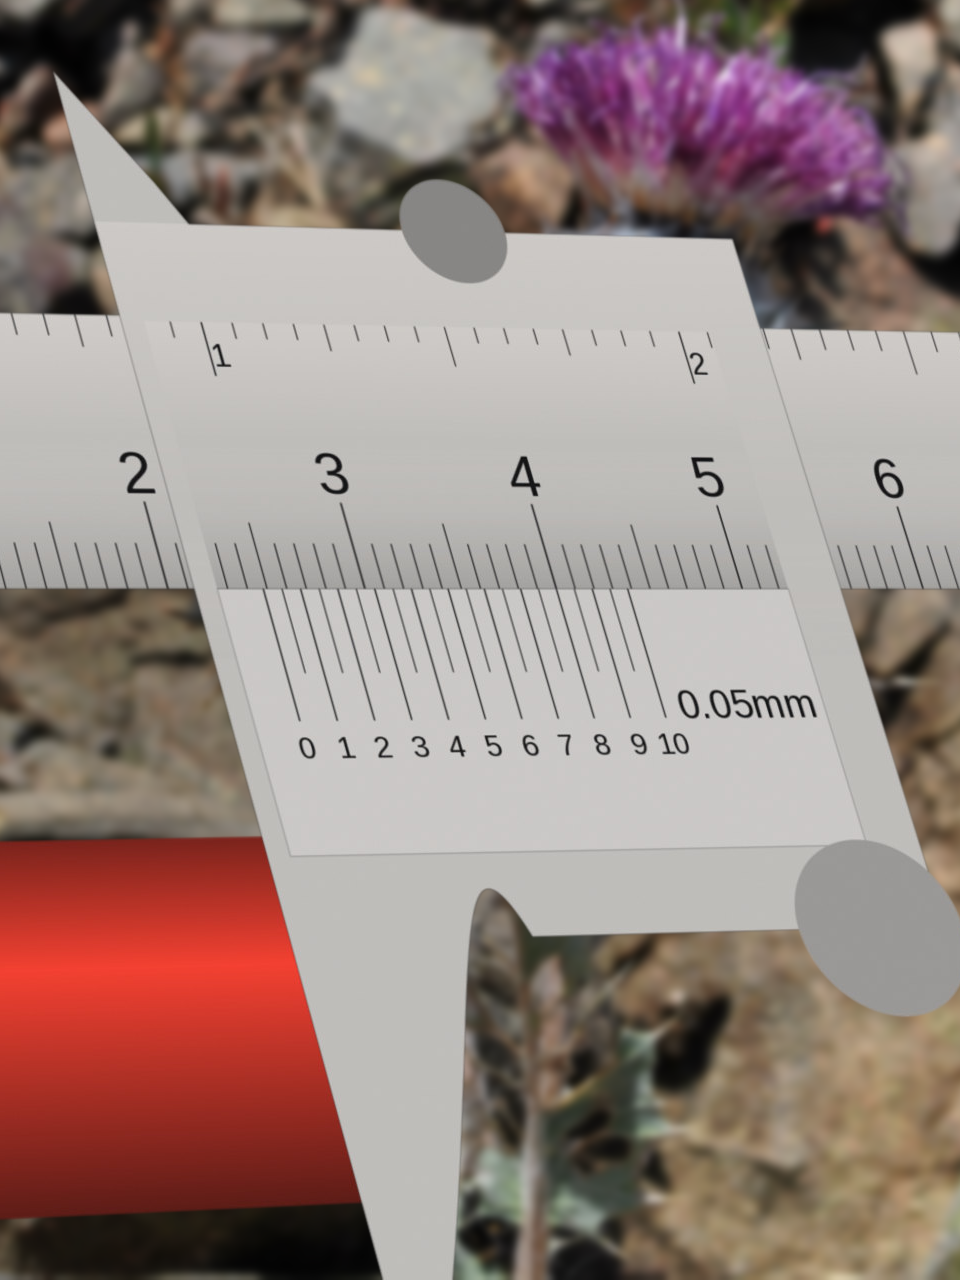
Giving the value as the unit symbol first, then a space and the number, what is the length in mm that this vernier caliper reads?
mm 24.8
